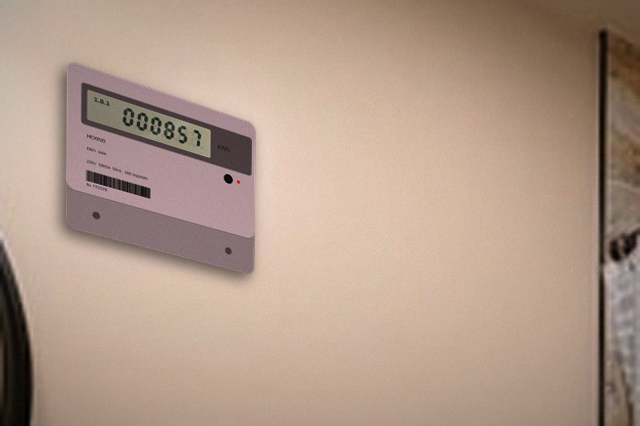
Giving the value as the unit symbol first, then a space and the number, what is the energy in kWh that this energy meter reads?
kWh 857
